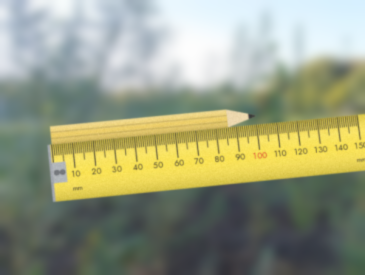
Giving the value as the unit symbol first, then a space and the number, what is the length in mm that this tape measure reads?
mm 100
